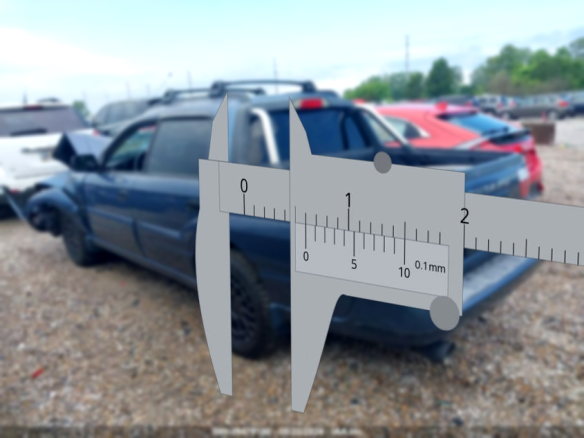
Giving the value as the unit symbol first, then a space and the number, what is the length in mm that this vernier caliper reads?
mm 6.0
